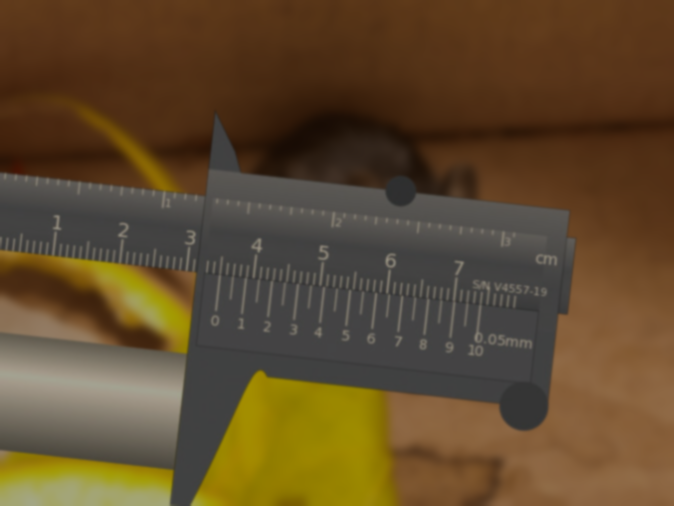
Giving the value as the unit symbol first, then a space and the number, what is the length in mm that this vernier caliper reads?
mm 35.0
